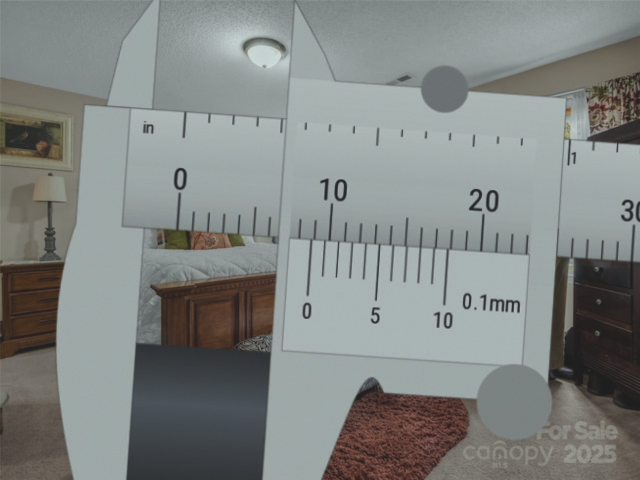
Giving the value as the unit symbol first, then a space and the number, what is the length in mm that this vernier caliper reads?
mm 8.8
